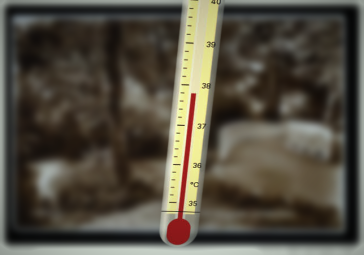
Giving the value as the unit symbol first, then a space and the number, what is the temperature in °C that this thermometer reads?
°C 37.8
